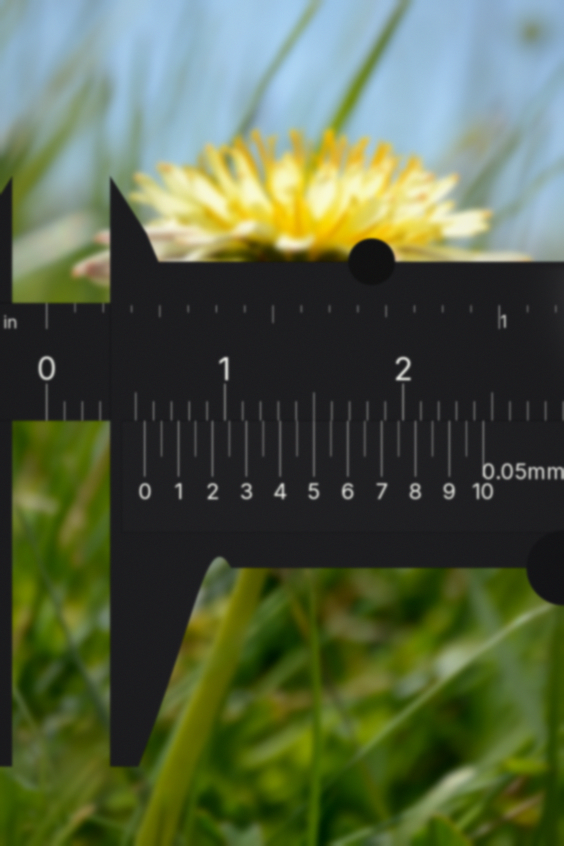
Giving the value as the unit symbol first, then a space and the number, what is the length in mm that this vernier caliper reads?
mm 5.5
